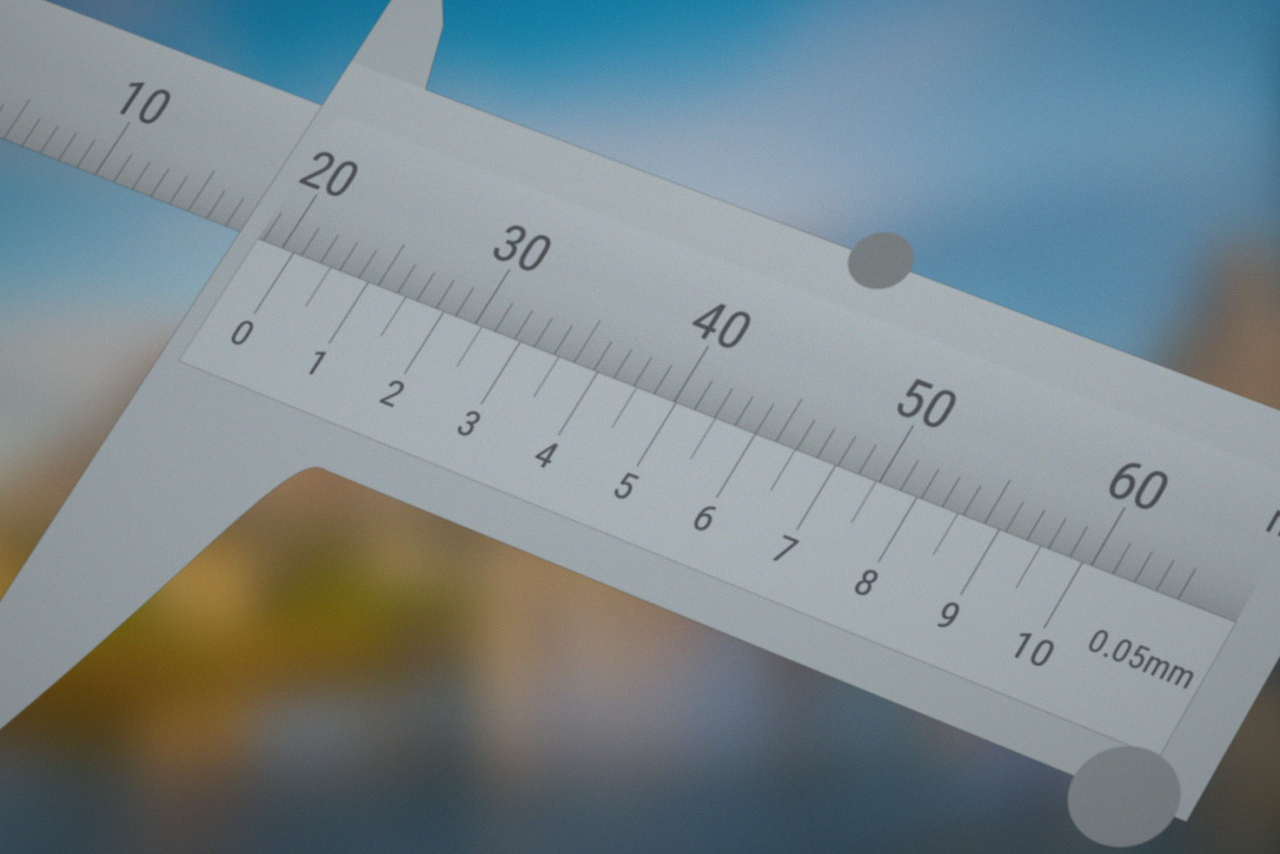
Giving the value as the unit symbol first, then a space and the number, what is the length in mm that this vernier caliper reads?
mm 20.6
